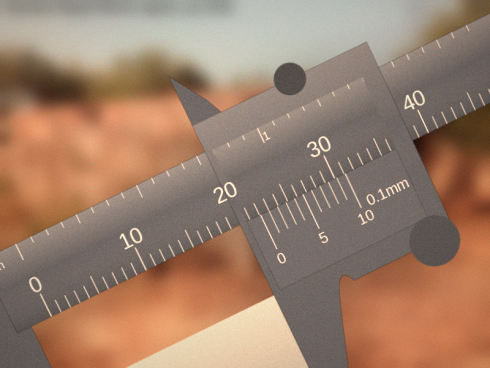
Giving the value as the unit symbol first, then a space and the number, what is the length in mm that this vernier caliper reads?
mm 22.1
